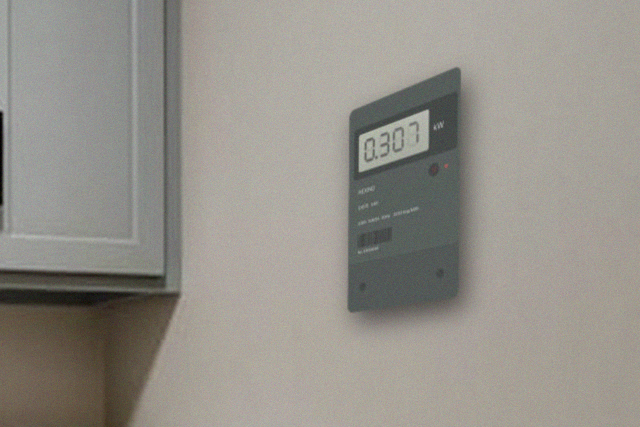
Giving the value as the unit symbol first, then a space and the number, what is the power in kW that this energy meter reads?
kW 0.307
